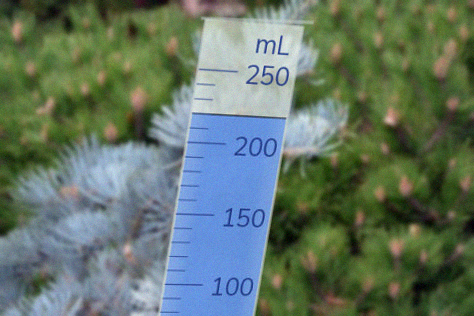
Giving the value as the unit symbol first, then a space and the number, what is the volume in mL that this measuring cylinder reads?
mL 220
